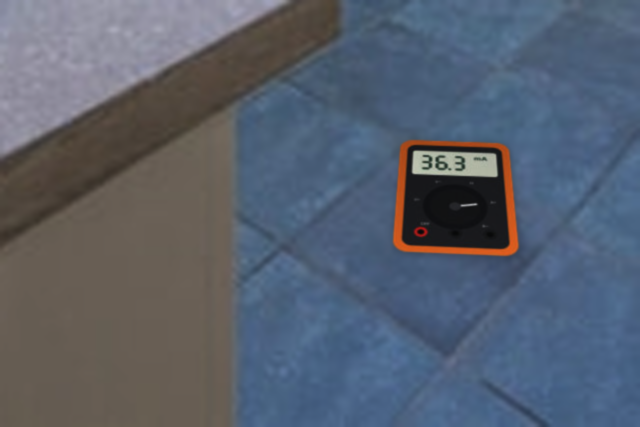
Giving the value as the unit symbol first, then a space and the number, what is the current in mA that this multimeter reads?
mA 36.3
